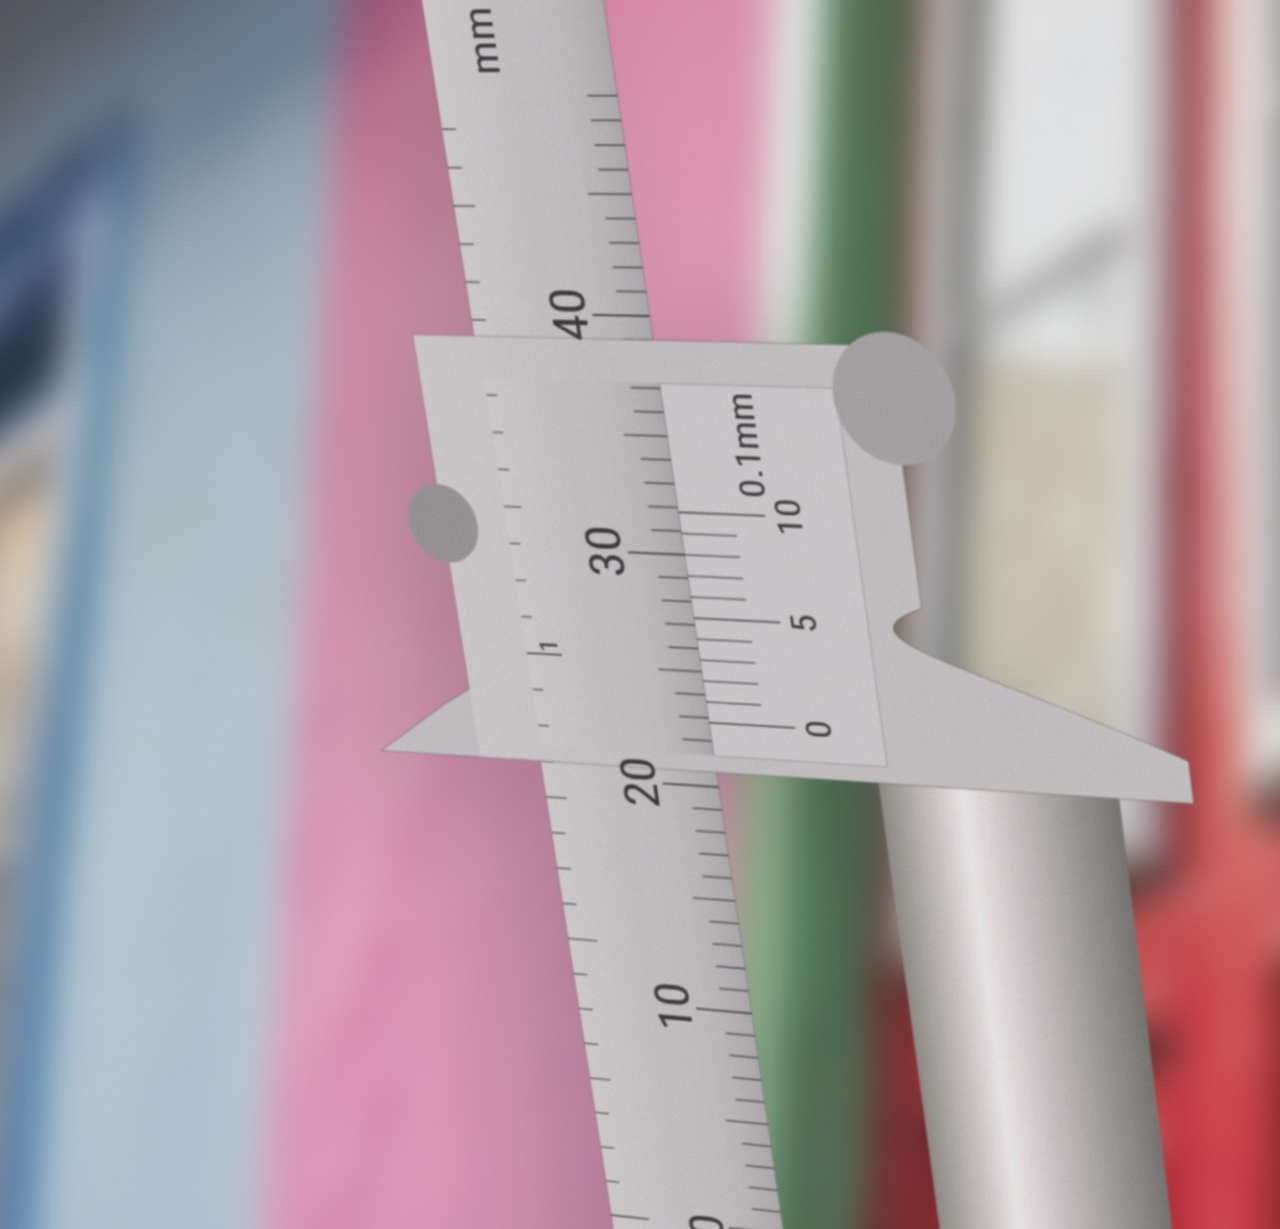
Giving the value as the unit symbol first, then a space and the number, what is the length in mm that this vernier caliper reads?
mm 22.8
